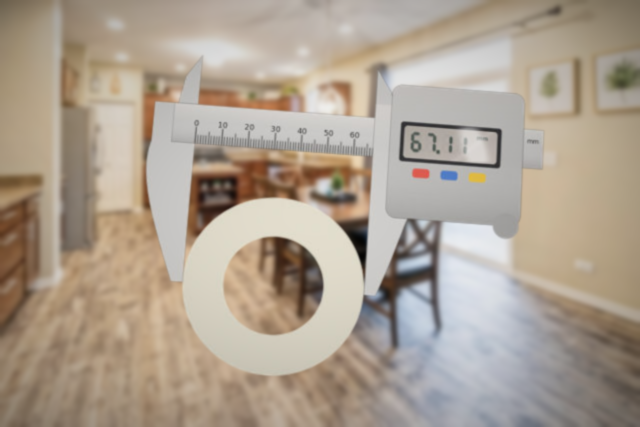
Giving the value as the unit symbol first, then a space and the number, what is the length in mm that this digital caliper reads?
mm 67.11
